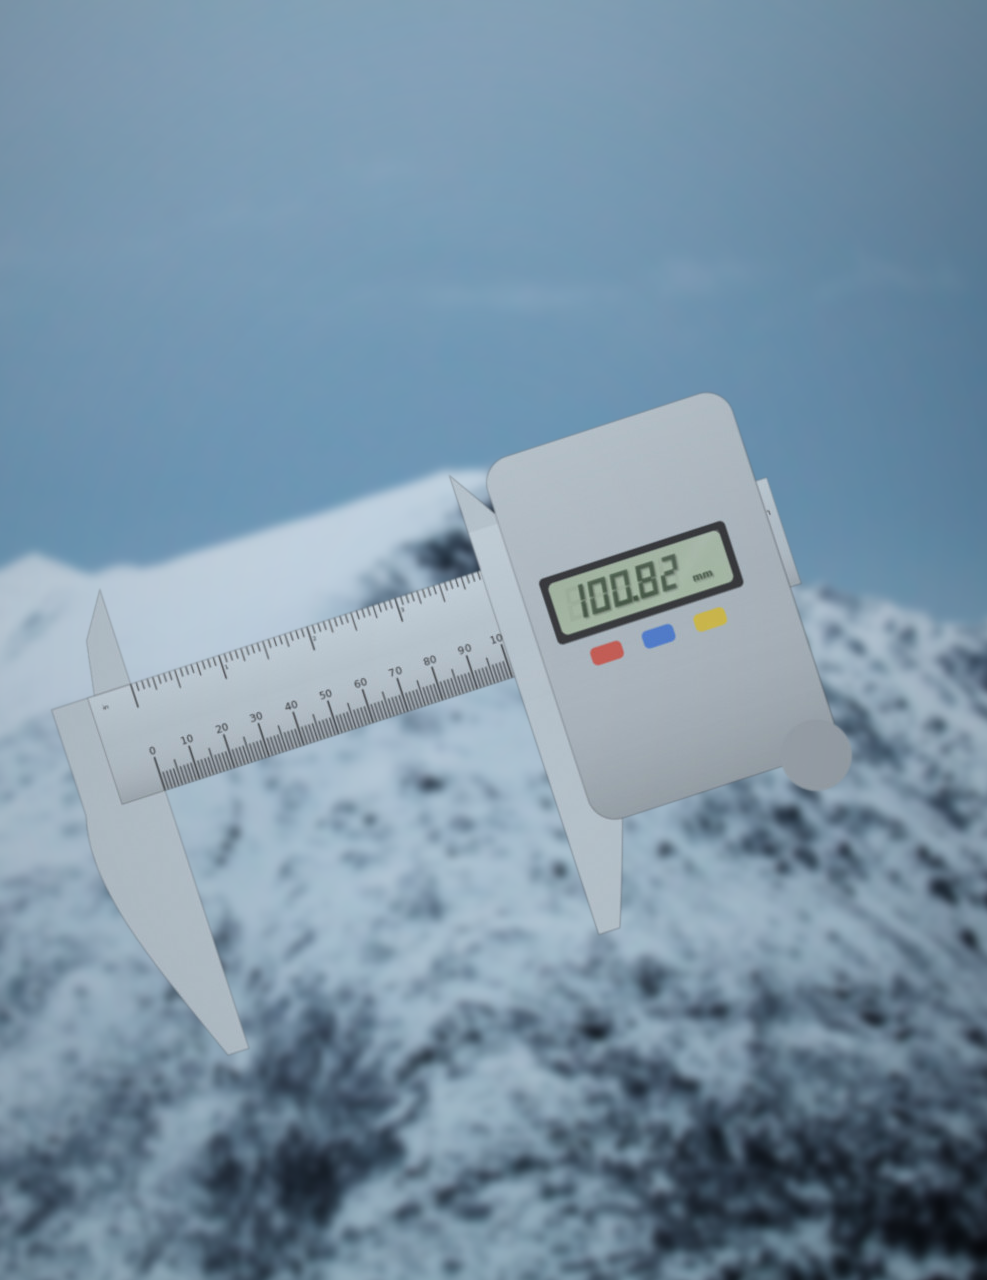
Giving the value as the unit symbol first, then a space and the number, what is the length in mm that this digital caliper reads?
mm 100.82
